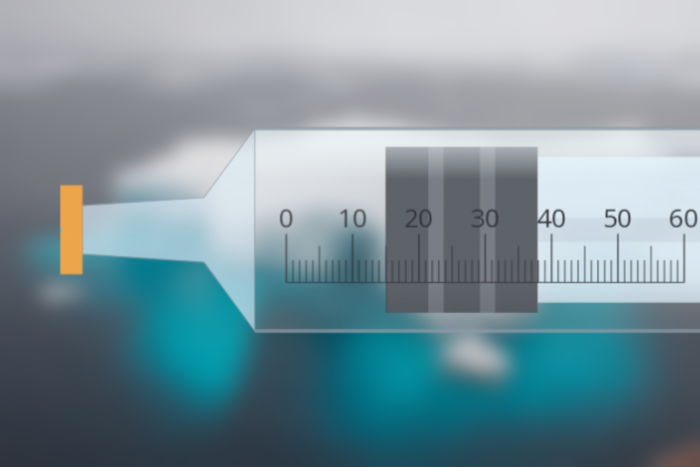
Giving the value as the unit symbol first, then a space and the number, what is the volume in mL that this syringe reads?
mL 15
